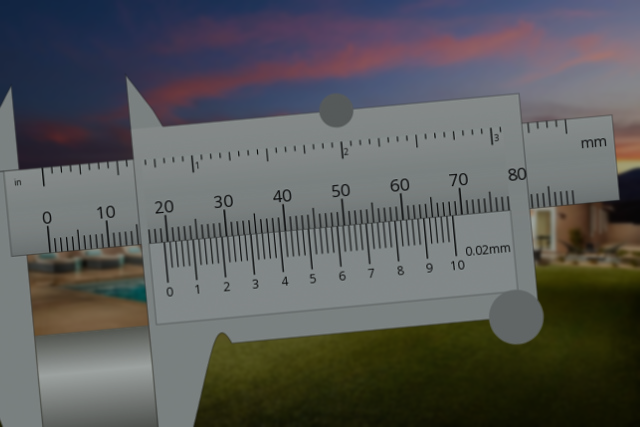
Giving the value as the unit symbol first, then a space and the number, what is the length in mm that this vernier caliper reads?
mm 19.4
